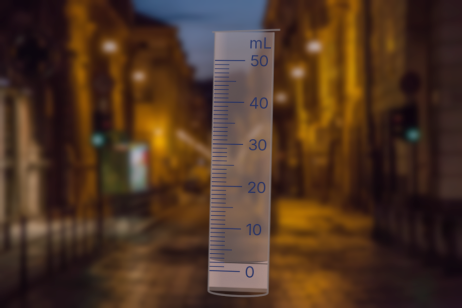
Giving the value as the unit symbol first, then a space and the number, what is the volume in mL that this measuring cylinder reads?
mL 2
